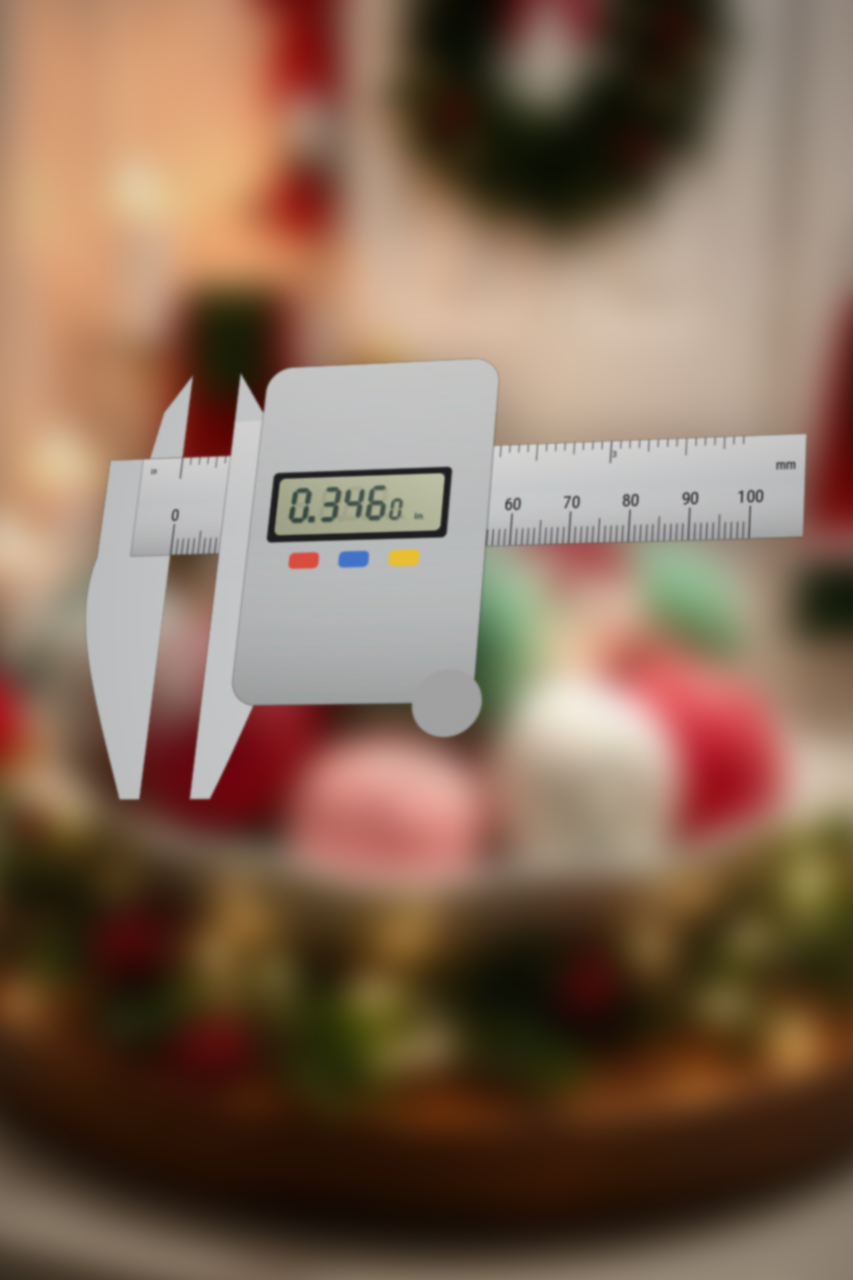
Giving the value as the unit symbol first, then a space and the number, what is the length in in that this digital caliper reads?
in 0.3460
